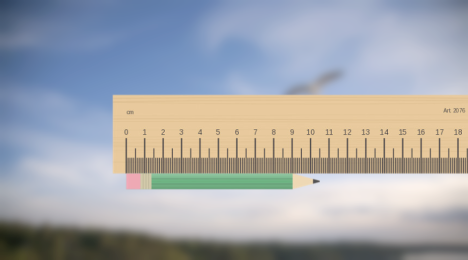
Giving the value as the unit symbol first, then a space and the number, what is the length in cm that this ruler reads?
cm 10.5
